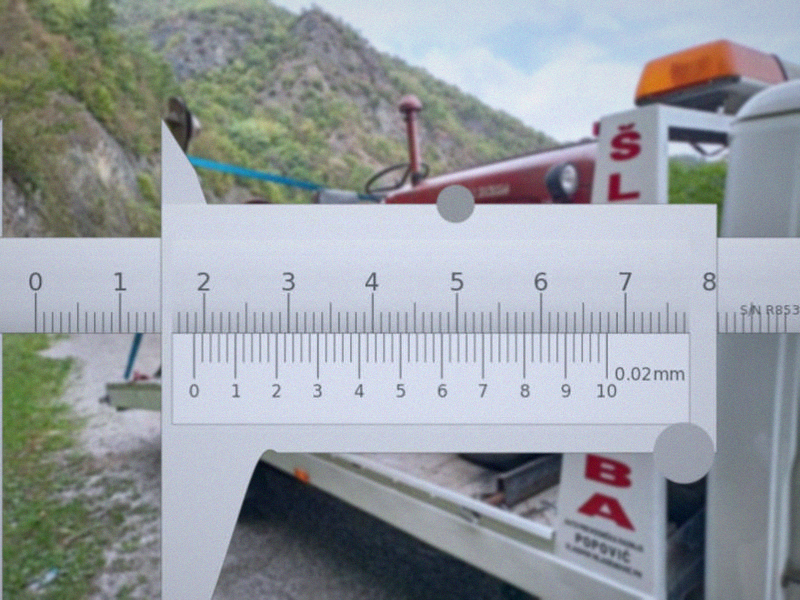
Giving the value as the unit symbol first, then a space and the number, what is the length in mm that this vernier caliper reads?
mm 18.8
